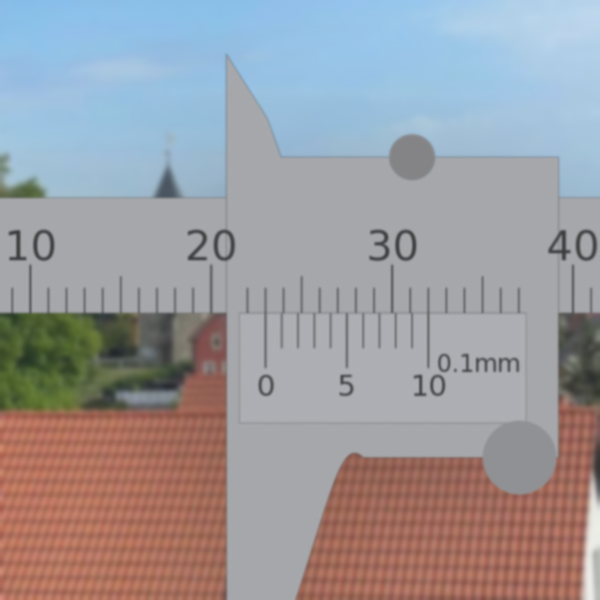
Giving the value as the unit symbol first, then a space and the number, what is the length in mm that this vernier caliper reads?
mm 23.0
